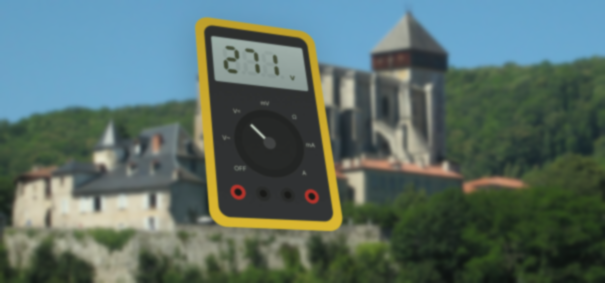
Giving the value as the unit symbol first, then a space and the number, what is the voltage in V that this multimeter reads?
V 271
